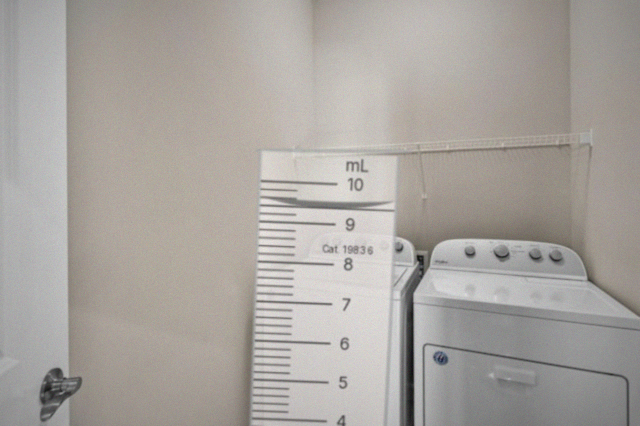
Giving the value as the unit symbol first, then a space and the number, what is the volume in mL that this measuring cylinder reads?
mL 9.4
